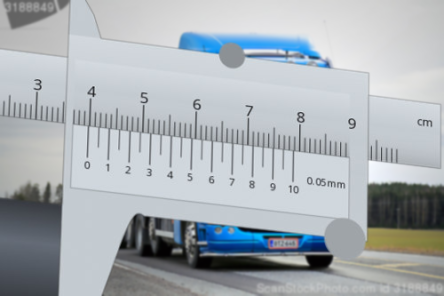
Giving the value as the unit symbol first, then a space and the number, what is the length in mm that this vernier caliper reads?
mm 39.8
